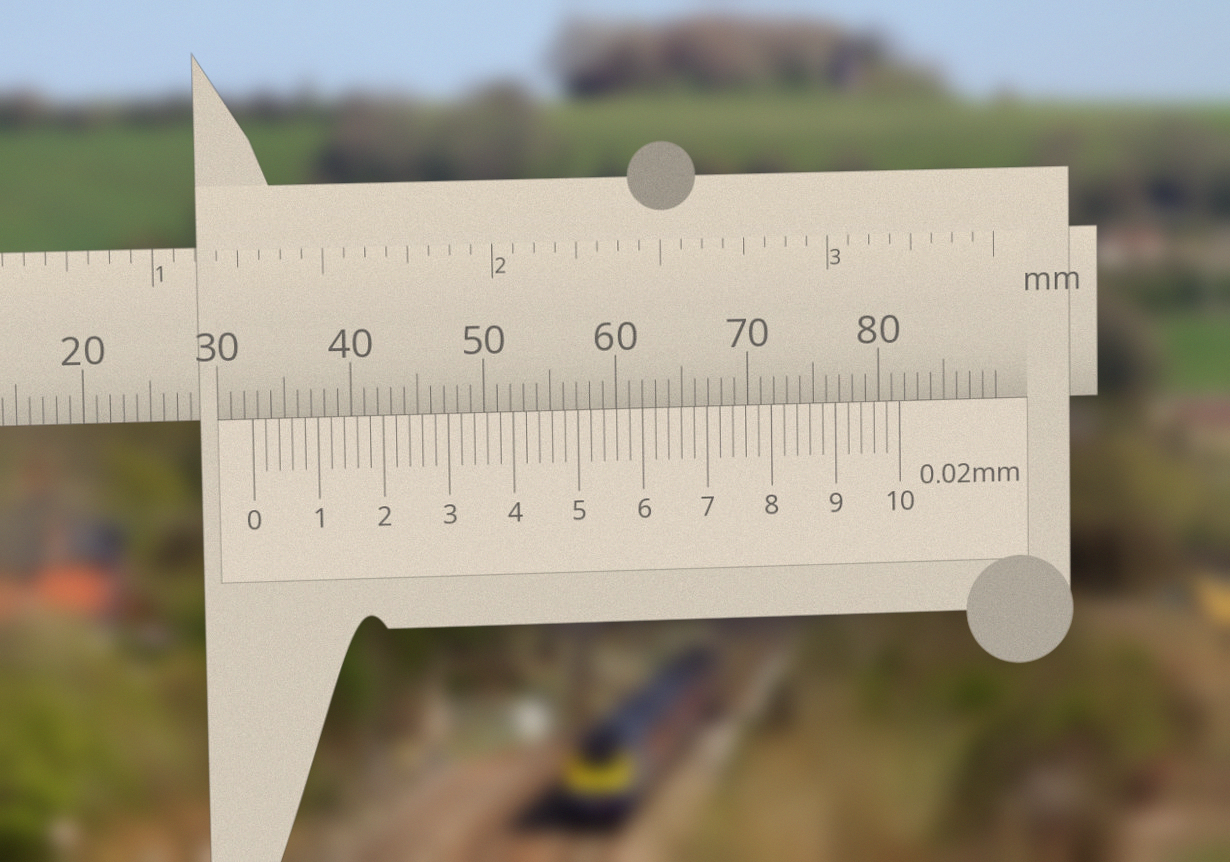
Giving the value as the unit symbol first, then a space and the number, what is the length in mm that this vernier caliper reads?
mm 32.6
